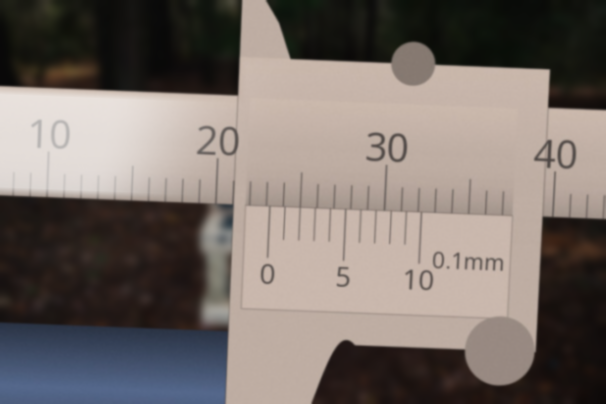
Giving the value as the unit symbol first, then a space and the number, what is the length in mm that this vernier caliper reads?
mm 23.2
